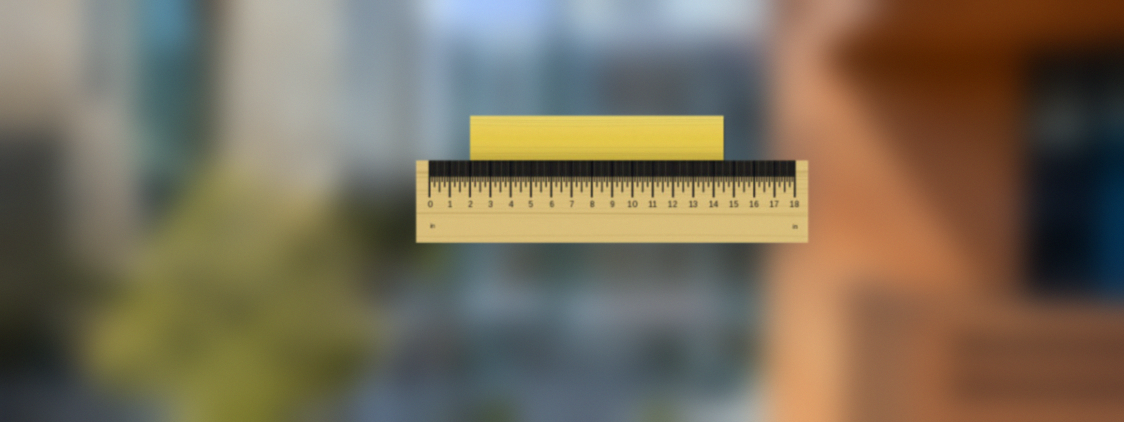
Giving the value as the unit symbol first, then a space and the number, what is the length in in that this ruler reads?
in 12.5
